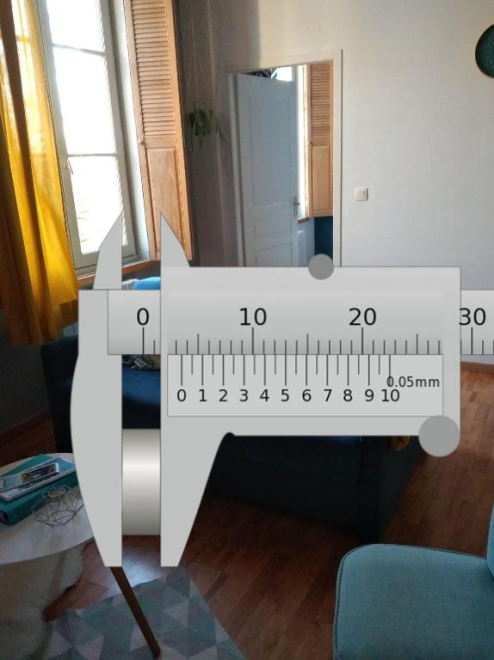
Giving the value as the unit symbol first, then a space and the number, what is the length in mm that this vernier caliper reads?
mm 3.5
